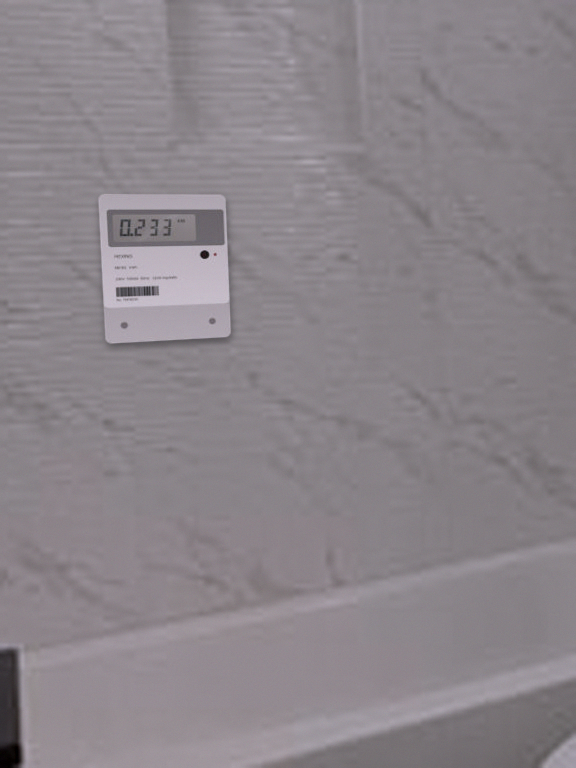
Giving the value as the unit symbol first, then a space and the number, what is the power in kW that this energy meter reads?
kW 0.233
